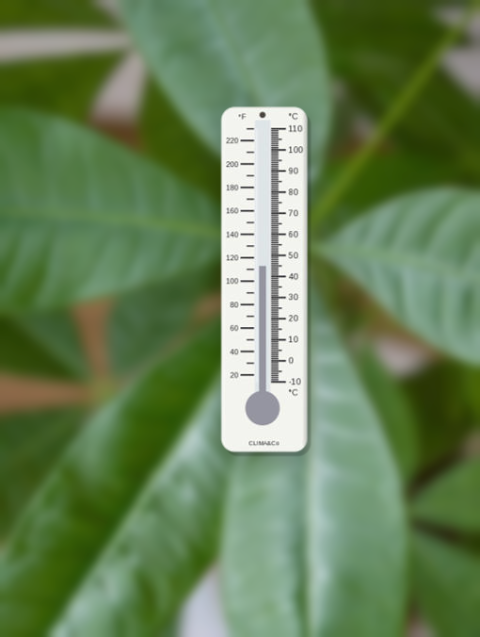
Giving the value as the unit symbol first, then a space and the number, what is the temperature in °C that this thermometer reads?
°C 45
